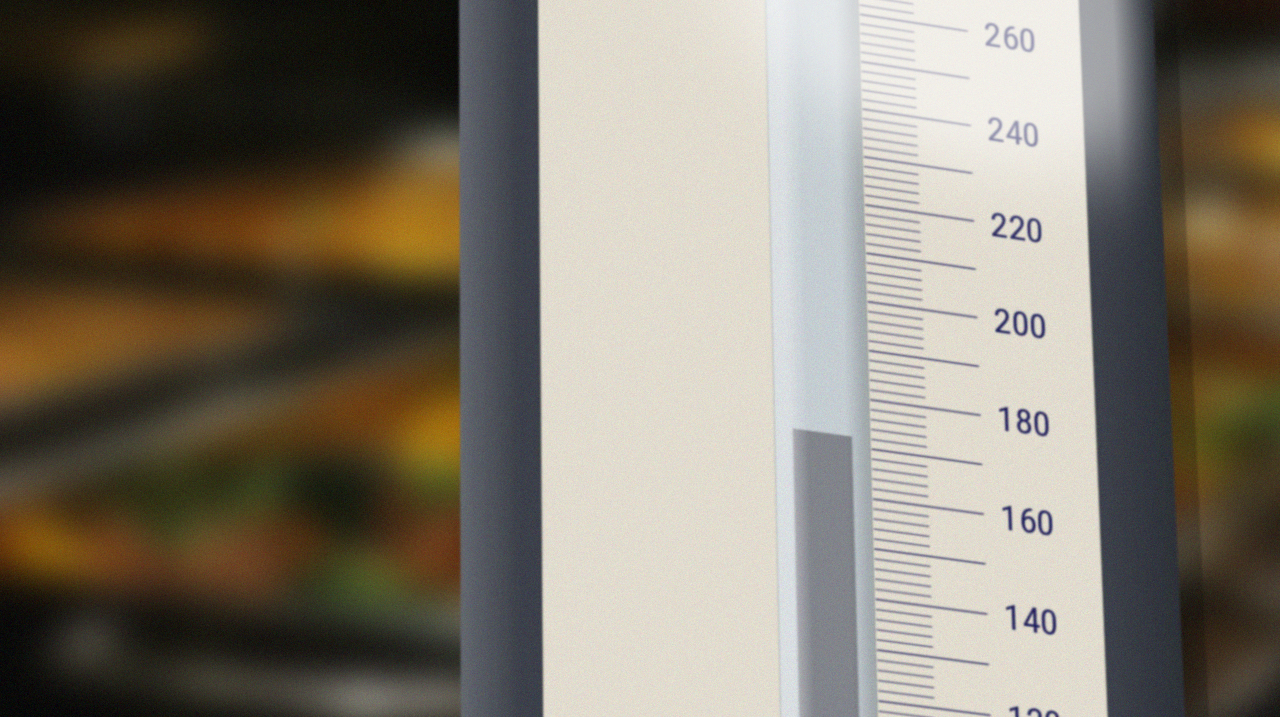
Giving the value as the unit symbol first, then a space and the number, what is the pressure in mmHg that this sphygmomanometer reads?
mmHg 172
